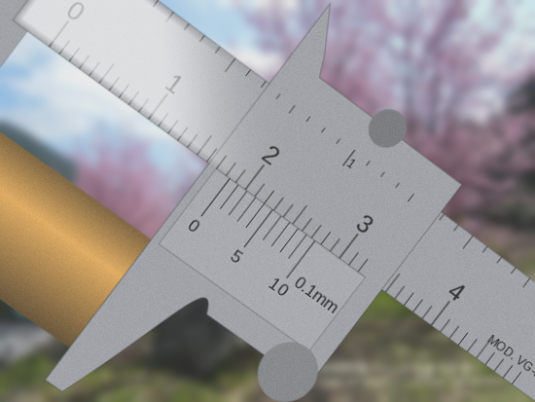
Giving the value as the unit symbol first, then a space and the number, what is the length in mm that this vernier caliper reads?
mm 18.4
